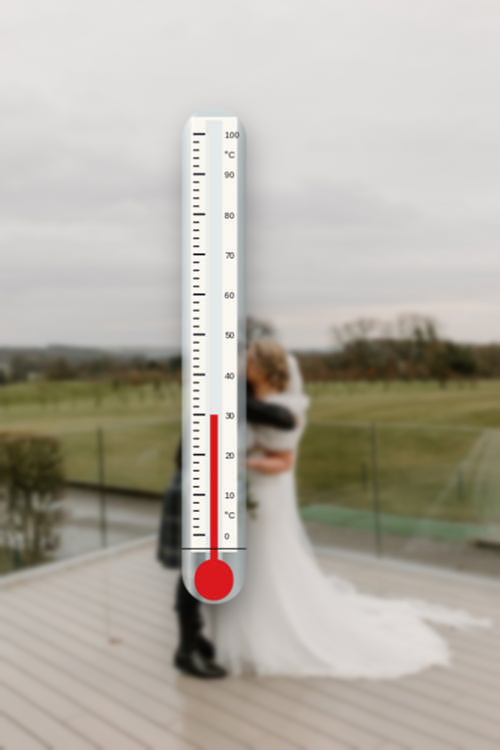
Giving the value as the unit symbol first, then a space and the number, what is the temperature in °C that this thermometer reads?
°C 30
